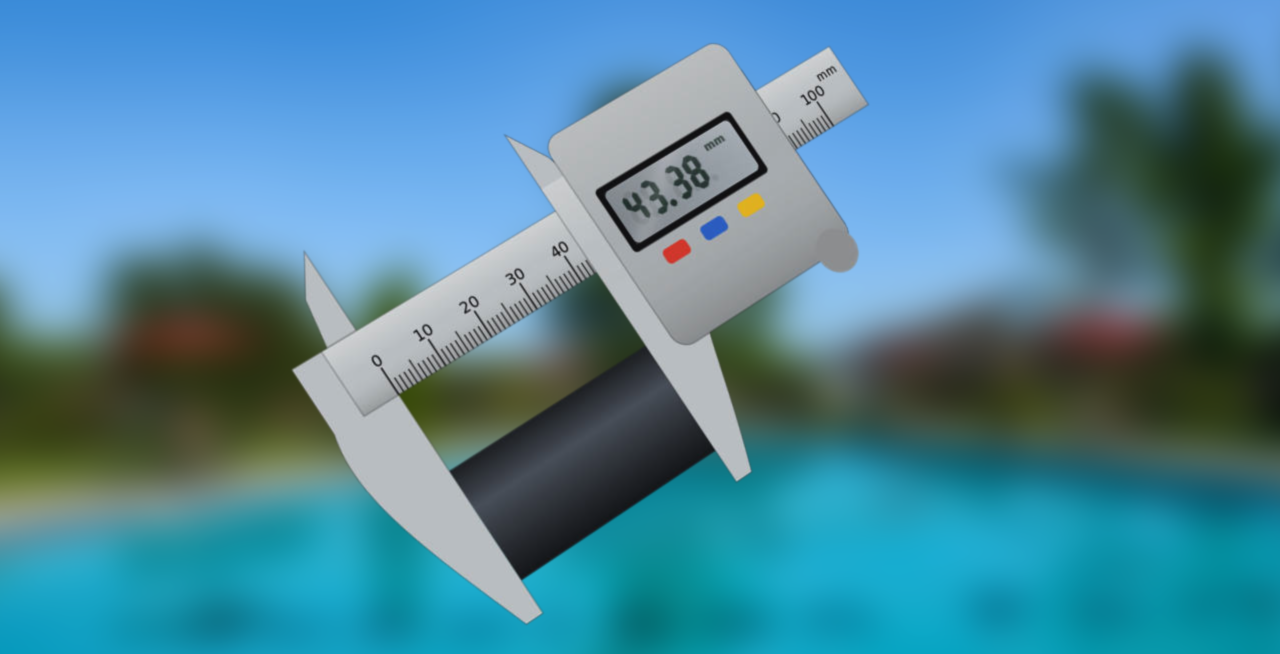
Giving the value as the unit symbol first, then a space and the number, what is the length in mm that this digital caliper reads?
mm 43.38
